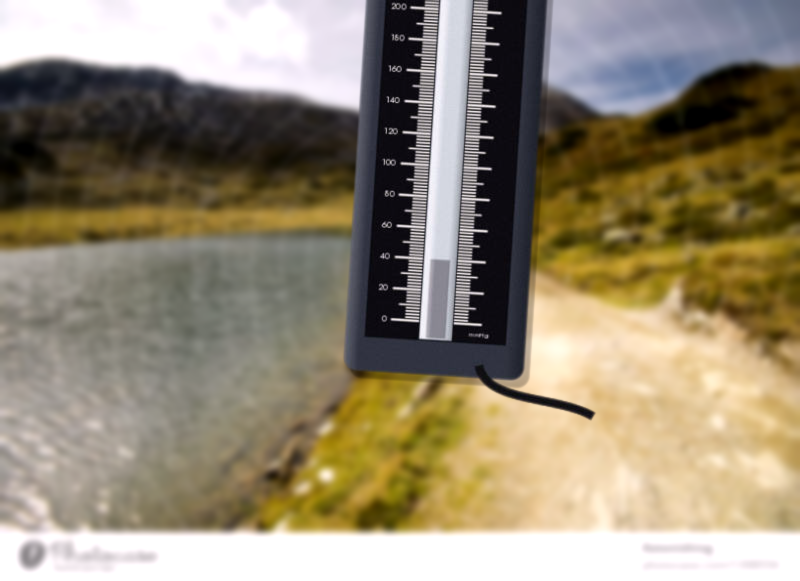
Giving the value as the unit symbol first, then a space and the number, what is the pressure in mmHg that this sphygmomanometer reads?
mmHg 40
